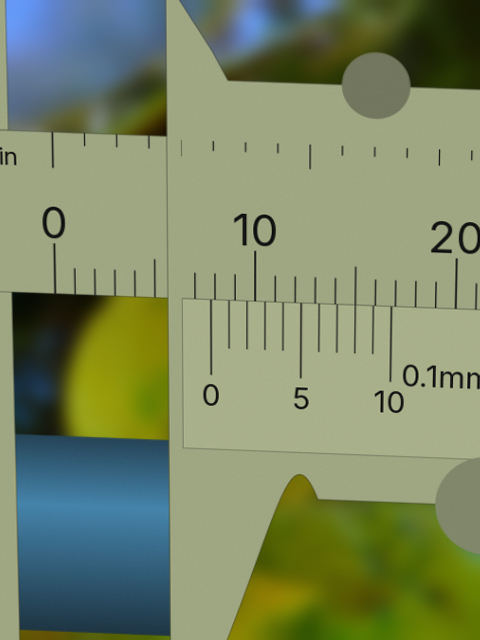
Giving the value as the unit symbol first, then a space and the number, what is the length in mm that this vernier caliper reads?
mm 7.8
